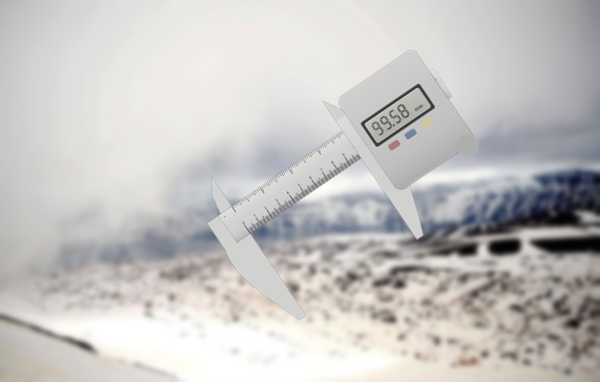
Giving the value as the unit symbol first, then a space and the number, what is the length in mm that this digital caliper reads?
mm 99.58
